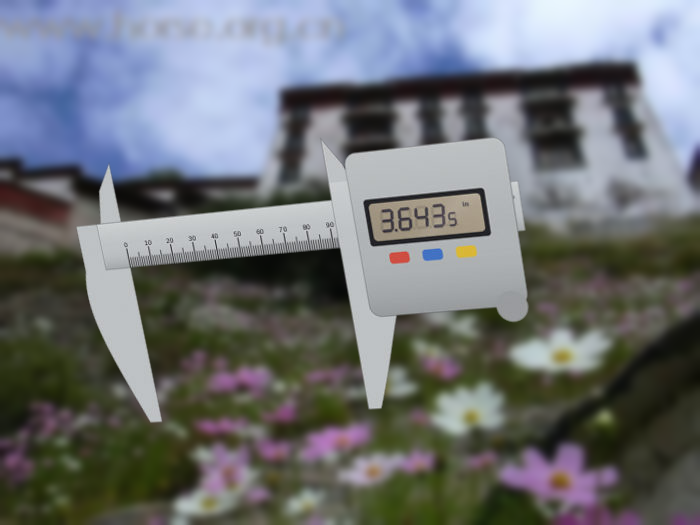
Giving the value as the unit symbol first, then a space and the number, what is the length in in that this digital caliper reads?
in 3.6435
